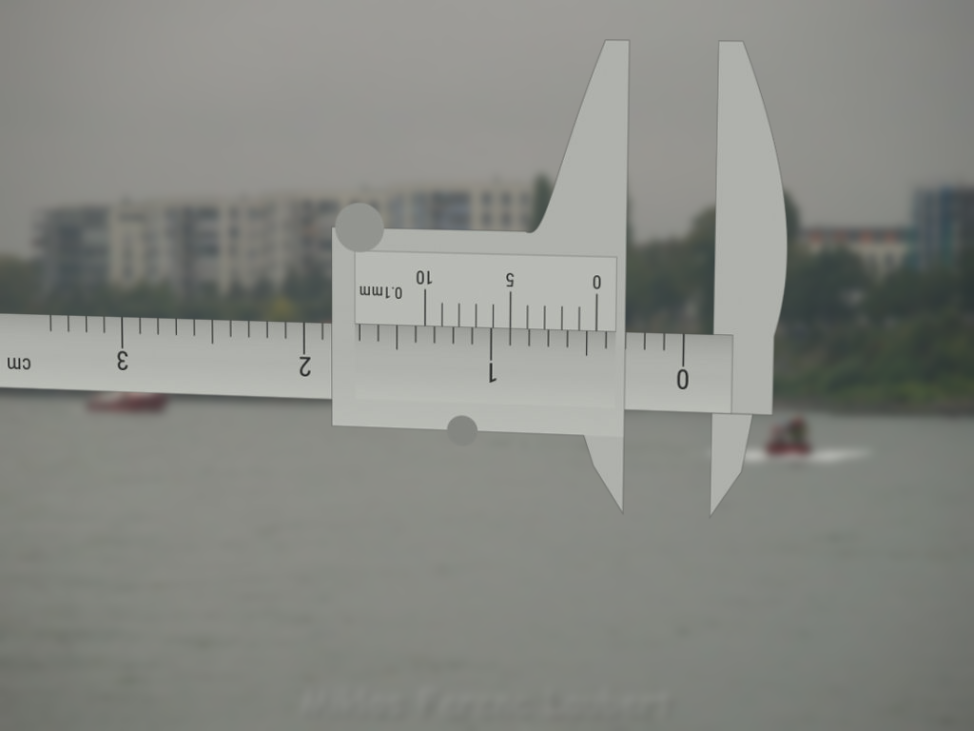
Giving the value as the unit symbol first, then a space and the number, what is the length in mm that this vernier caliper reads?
mm 4.5
